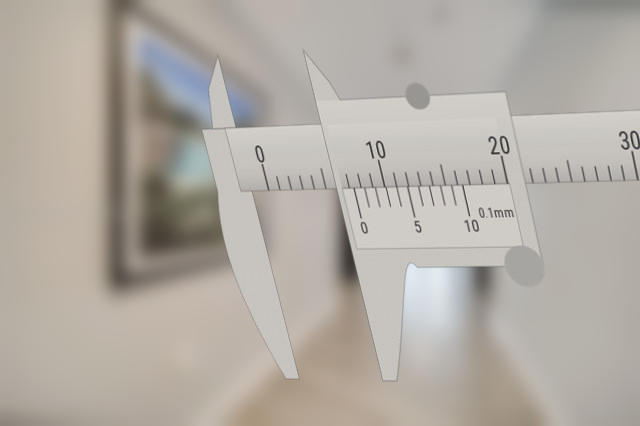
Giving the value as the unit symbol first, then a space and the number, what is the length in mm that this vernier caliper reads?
mm 7.4
